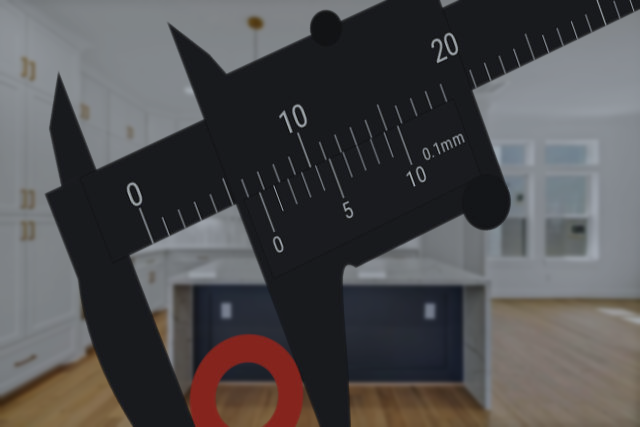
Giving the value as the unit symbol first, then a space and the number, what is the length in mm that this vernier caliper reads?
mm 6.7
